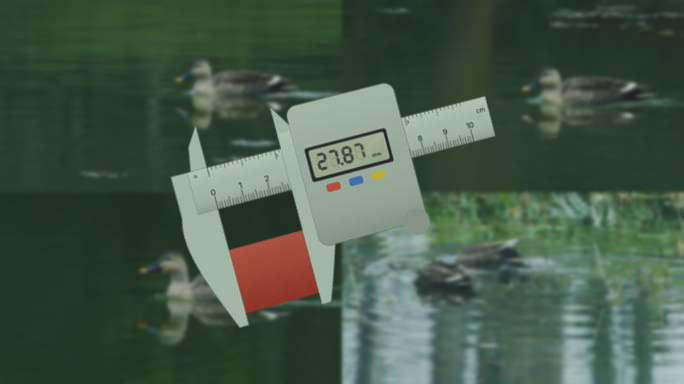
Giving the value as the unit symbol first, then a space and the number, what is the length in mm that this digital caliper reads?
mm 27.87
